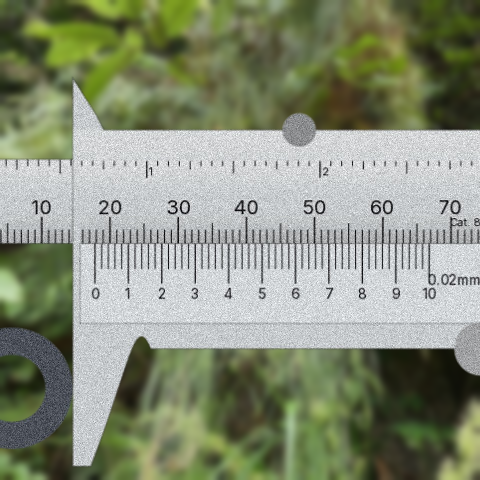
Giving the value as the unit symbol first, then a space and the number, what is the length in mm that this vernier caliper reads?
mm 17.8
